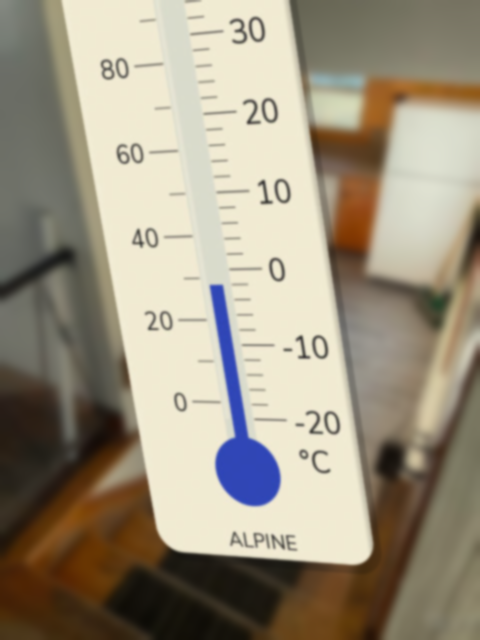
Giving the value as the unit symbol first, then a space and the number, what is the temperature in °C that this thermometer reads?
°C -2
